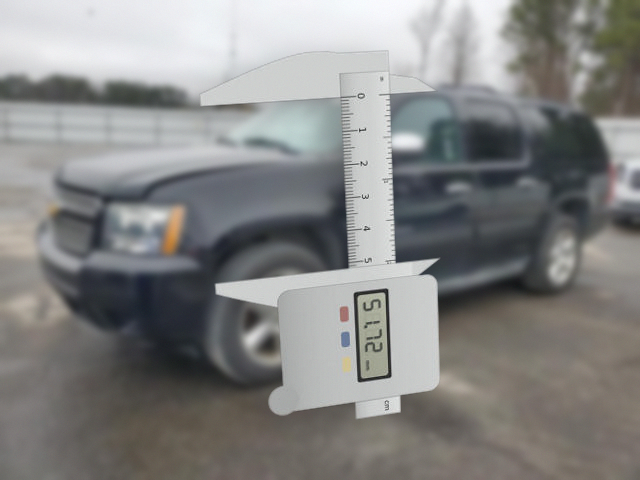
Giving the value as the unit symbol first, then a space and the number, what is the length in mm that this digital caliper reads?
mm 51.72
